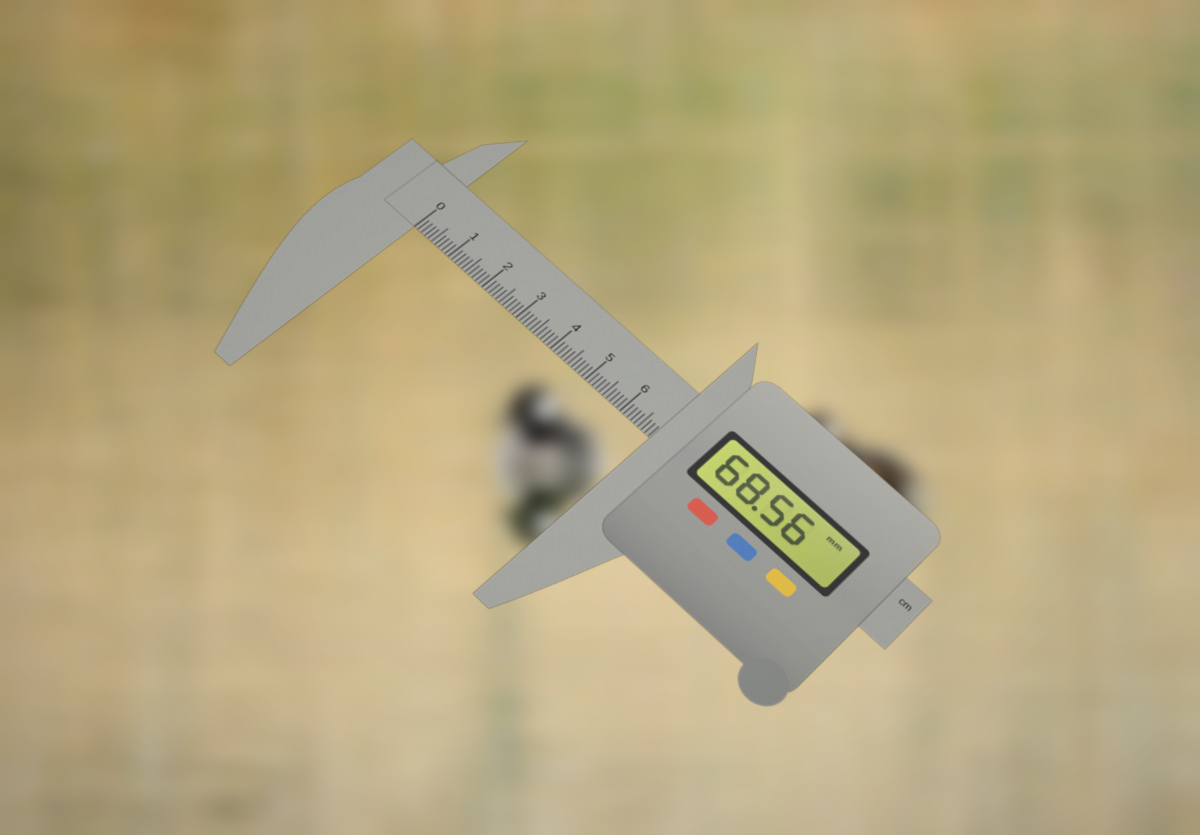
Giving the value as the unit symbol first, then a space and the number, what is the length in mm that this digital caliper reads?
mm 68.56
